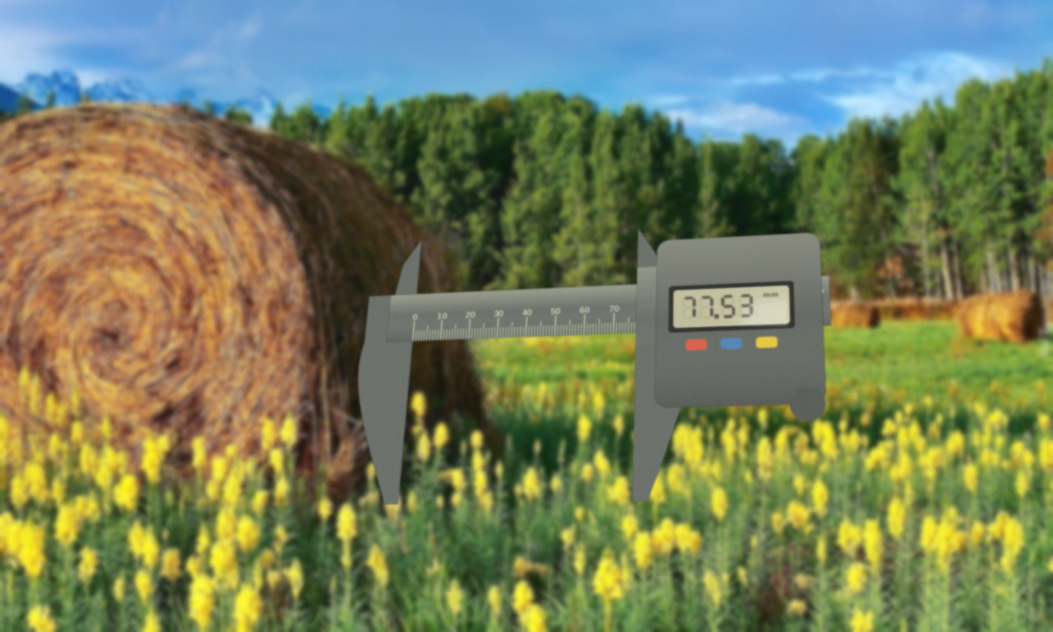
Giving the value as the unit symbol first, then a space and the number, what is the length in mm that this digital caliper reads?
mm 77.53
